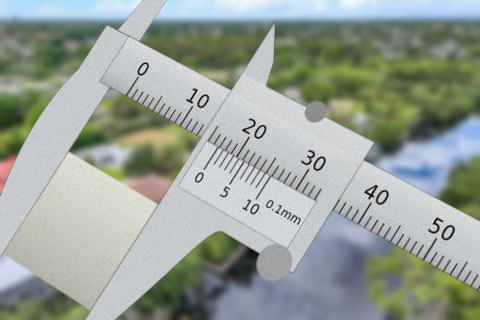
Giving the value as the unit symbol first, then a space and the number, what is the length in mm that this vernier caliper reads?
mm 16.8
